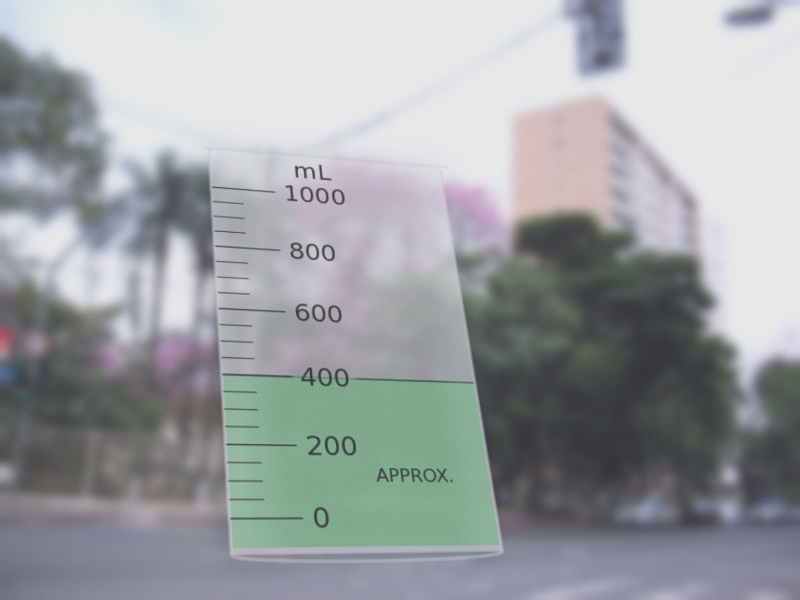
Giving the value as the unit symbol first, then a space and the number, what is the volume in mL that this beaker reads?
mL 400
